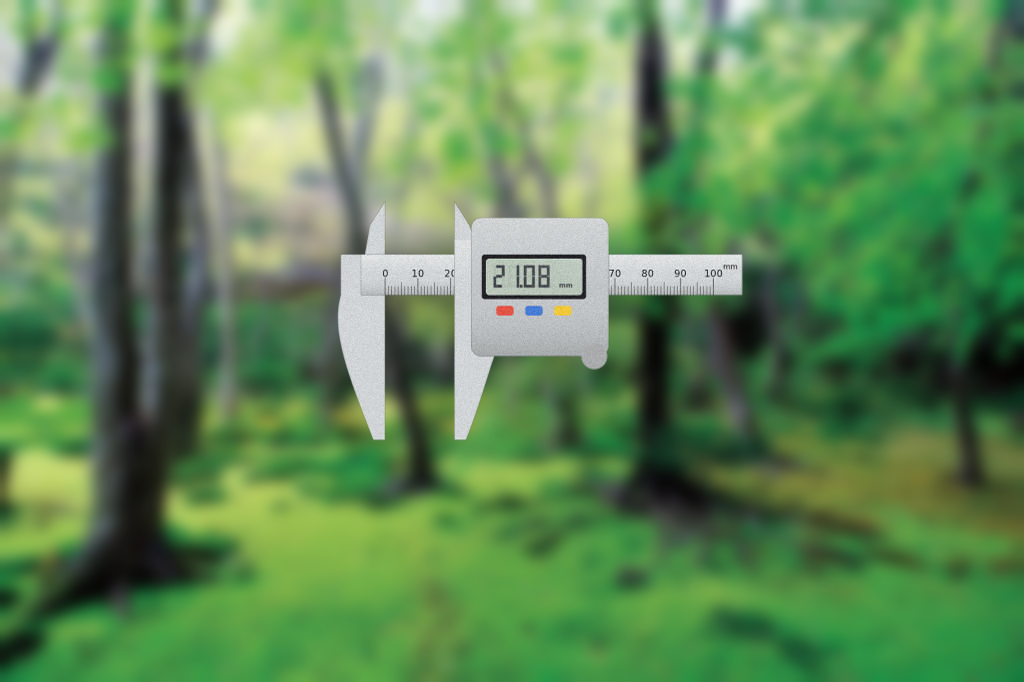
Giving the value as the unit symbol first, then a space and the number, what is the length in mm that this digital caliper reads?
mm 21.08
